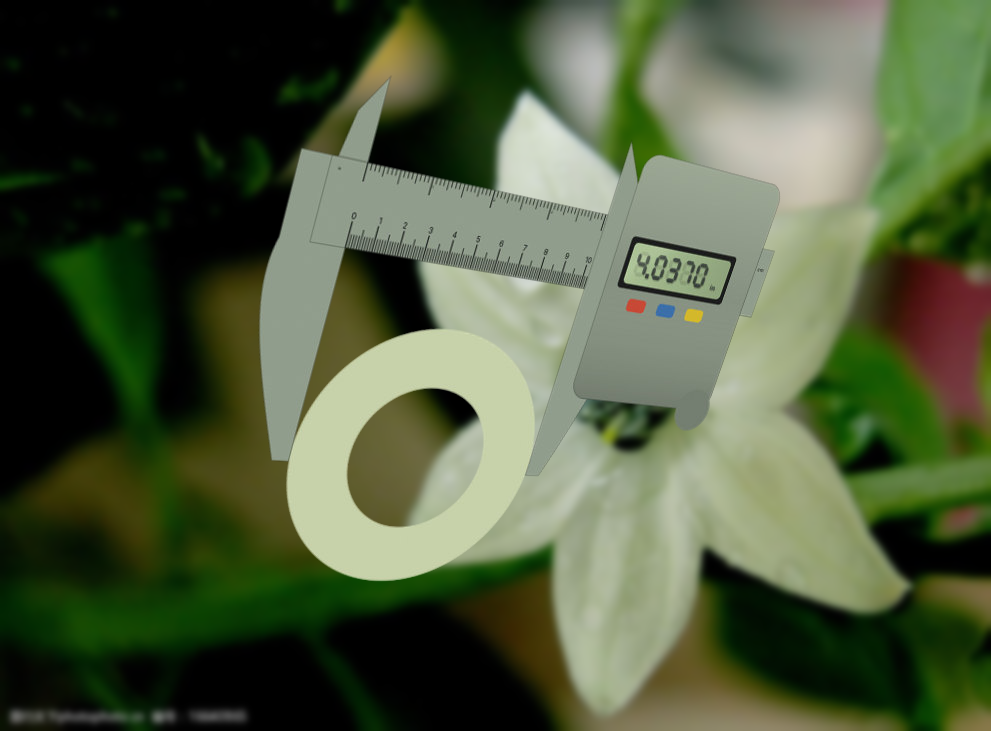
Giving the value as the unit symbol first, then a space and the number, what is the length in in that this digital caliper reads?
in 4.0370
